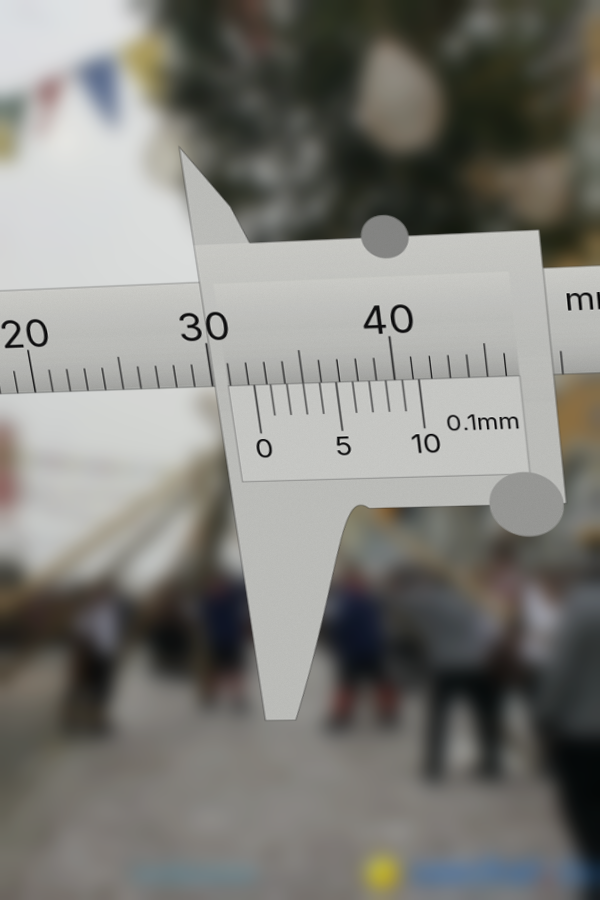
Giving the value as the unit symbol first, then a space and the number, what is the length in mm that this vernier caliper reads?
mm 32.3
